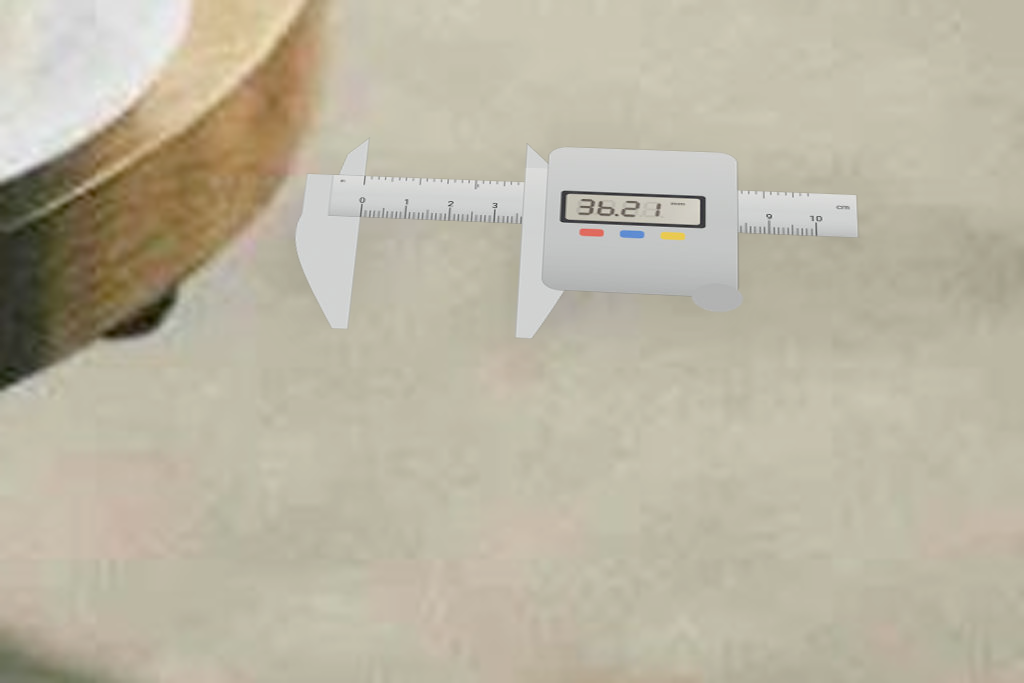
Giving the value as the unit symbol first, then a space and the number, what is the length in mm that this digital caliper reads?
mm 36.21
